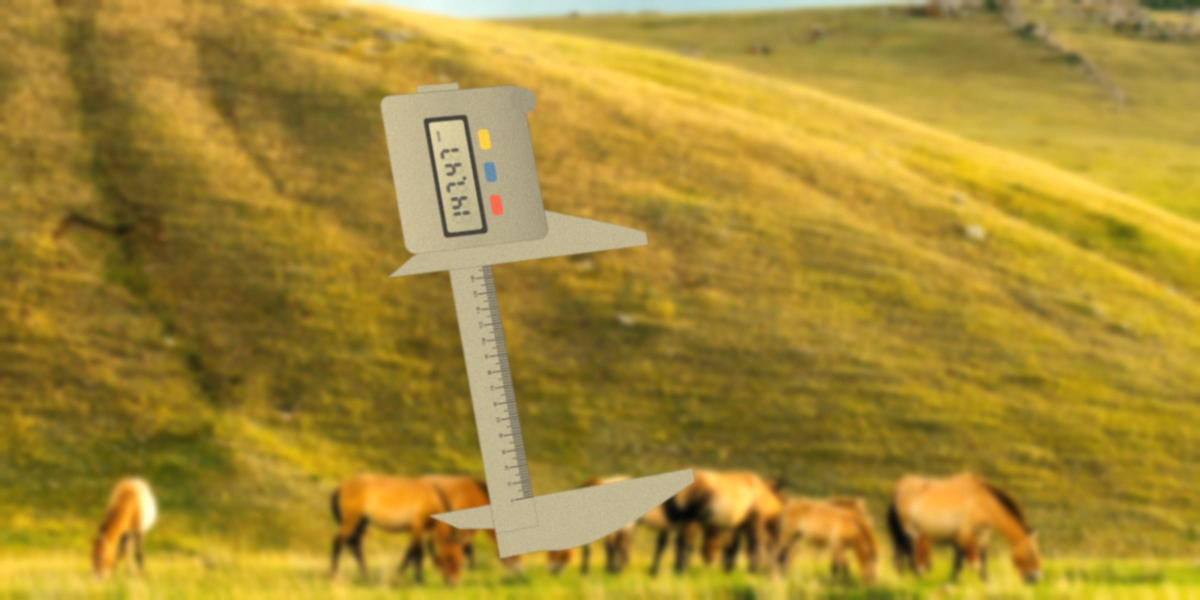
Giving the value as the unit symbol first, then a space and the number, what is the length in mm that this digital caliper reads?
mm 147.47
